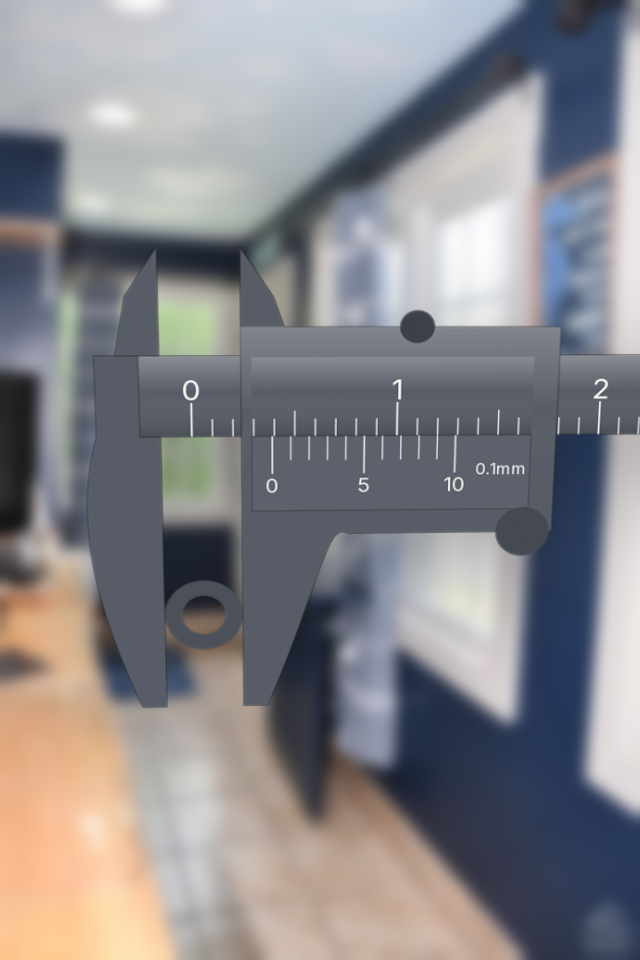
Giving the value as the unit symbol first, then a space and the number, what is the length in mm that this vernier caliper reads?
mm 3.9
